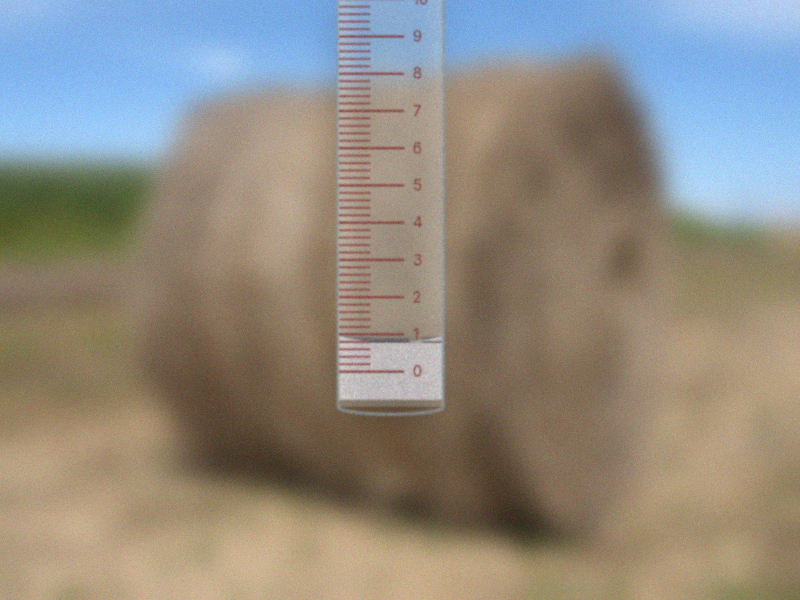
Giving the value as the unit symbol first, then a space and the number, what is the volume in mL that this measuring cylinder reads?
mL 0.8
